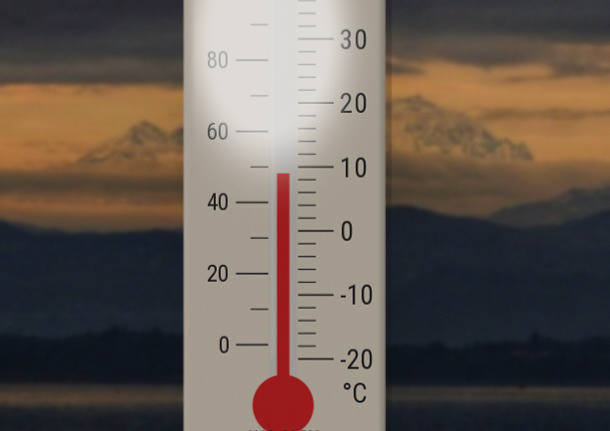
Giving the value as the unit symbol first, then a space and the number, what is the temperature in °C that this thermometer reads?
°C 9
